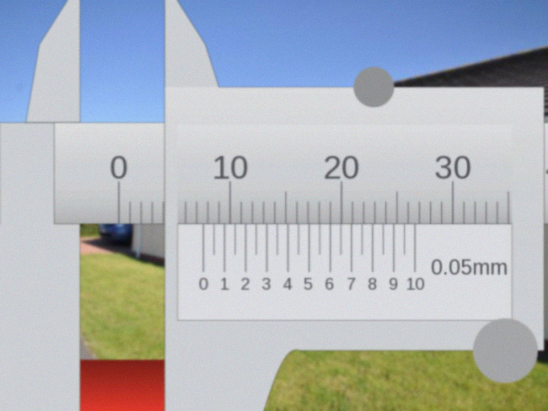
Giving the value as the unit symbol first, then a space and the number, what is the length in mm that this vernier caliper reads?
mm 7.6
